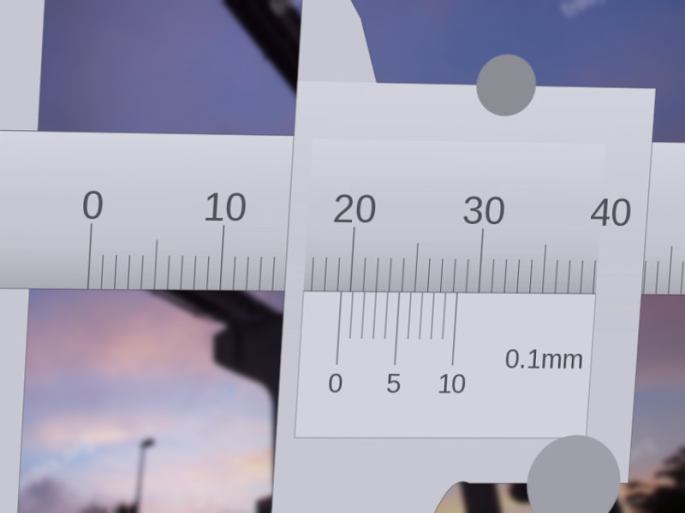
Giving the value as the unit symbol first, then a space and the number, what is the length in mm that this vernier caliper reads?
mm 19.3
